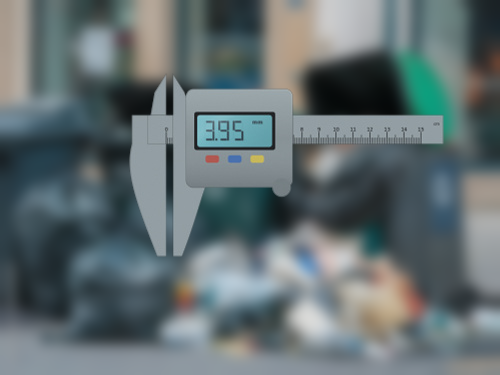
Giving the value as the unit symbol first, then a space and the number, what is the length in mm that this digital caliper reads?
mm 3.95
